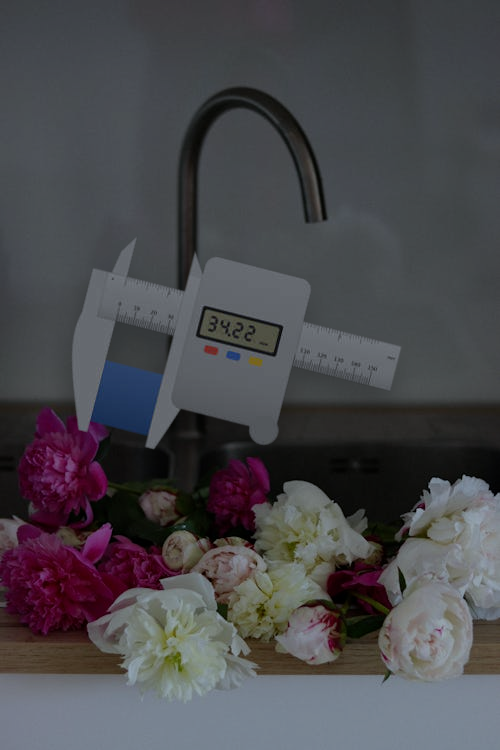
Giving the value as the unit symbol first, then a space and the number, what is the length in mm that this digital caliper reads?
mm 34.22
